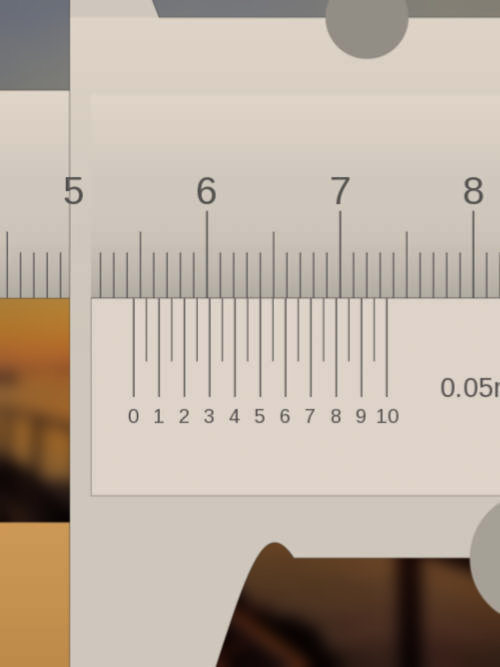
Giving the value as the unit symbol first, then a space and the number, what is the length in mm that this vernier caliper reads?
mm 54.5
